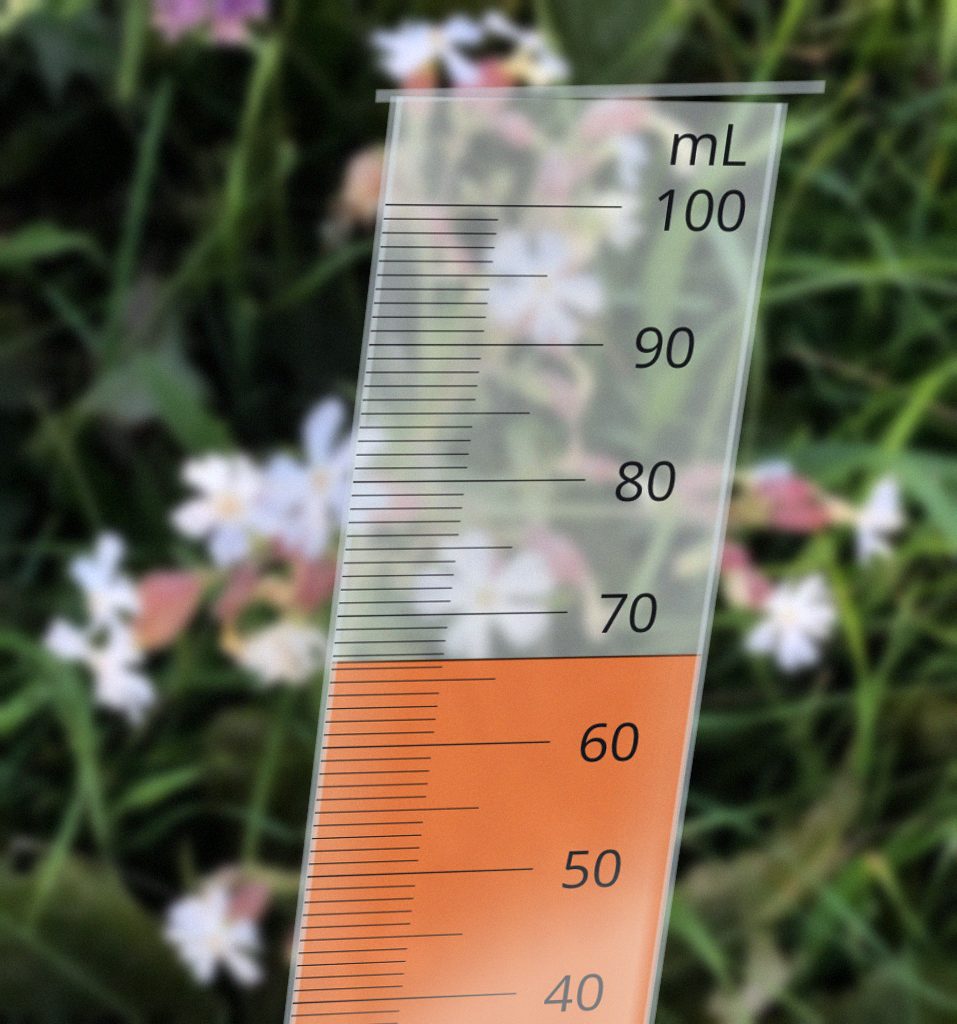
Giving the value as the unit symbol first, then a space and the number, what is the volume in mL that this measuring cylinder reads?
mL 66.5
